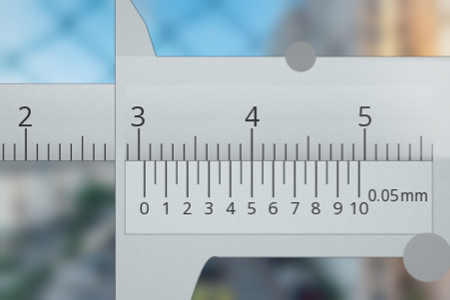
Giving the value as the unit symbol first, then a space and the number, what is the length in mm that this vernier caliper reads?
mm 30.5
